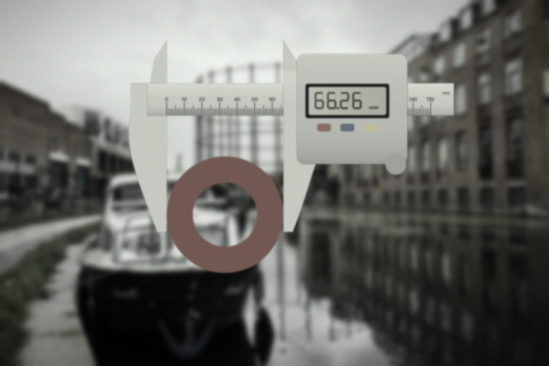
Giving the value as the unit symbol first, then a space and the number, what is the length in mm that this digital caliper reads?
mm 66.26
